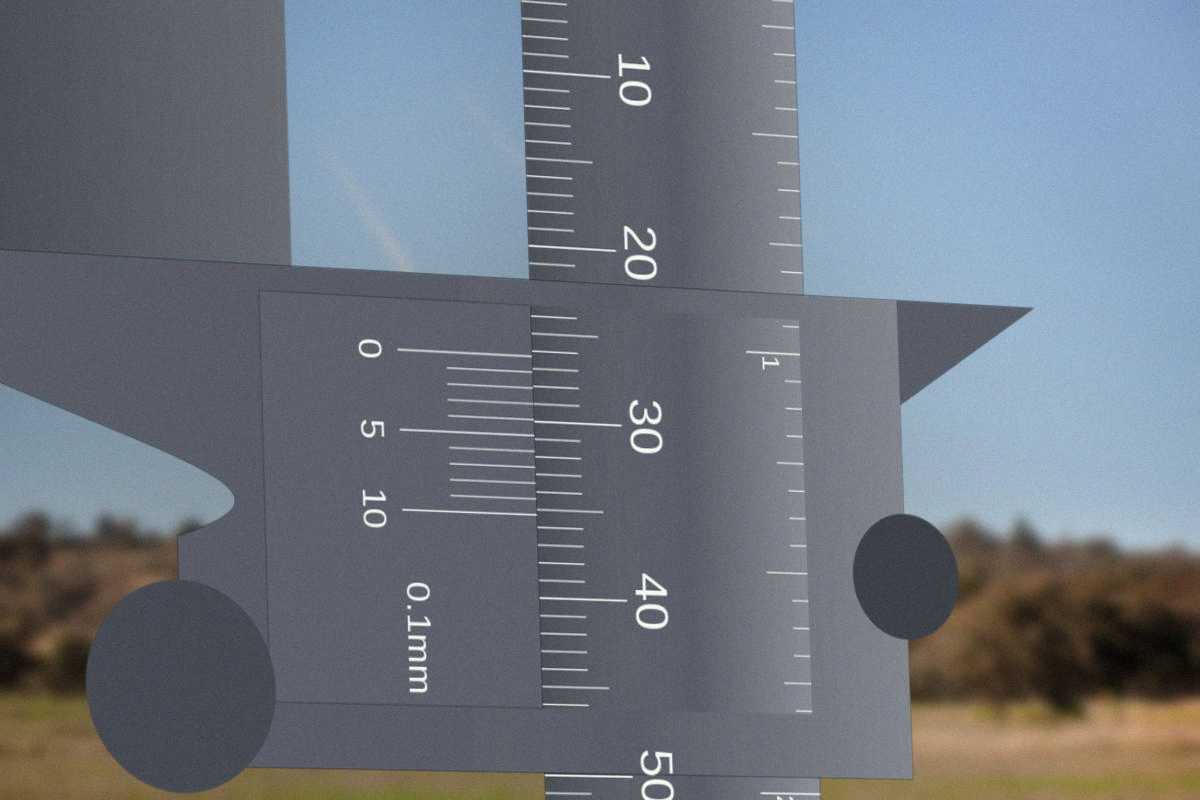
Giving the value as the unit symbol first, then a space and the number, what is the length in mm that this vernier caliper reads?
mm 26.3
